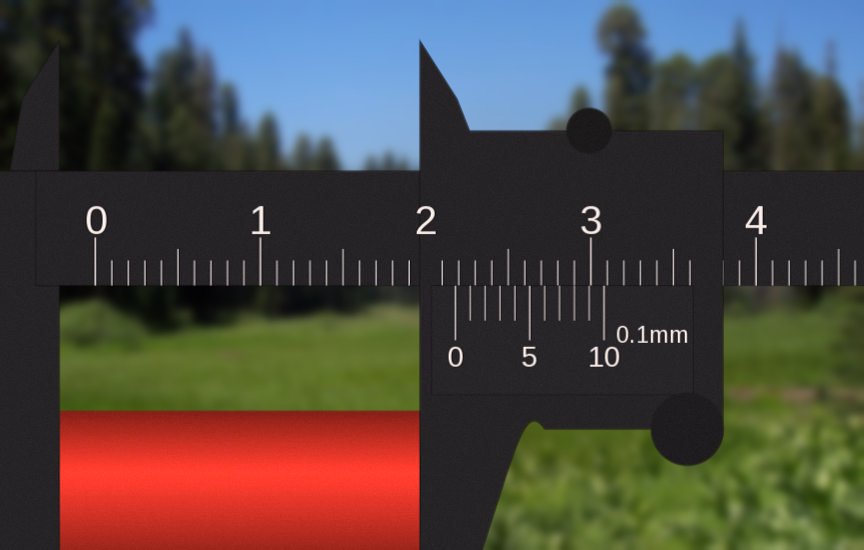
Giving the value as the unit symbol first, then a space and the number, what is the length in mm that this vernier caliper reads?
mm 21.8
